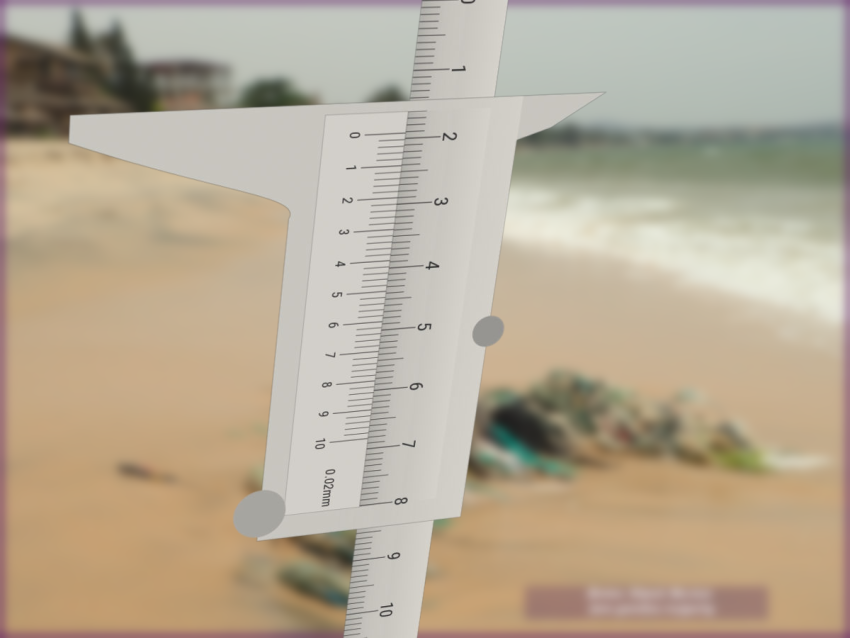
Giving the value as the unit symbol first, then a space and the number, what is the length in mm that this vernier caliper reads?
mm 19.2
